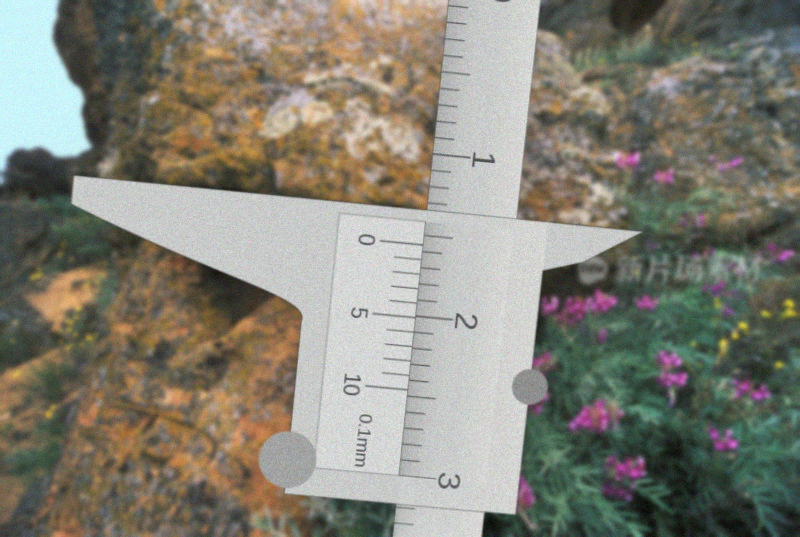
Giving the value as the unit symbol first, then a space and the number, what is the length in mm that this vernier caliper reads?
mm 15.6
